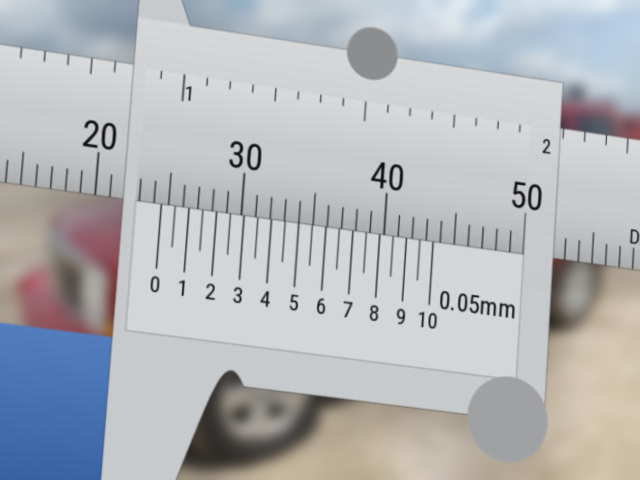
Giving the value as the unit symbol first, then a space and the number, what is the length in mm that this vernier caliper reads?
mm 24.5
